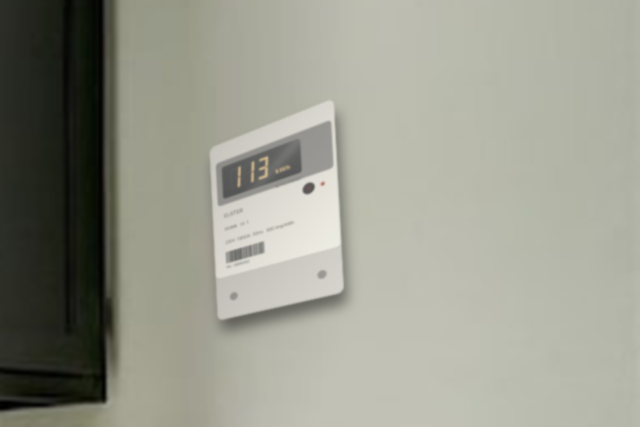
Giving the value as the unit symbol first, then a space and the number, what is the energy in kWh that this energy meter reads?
kWh 113
